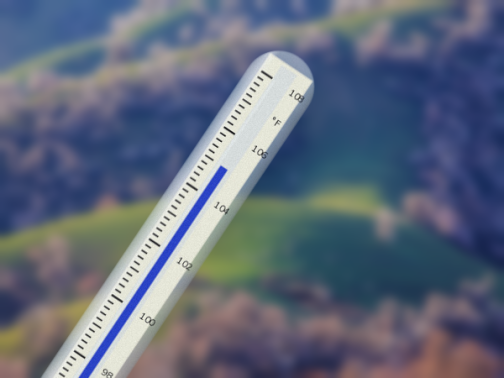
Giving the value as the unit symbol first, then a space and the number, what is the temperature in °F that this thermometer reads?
°F 105
